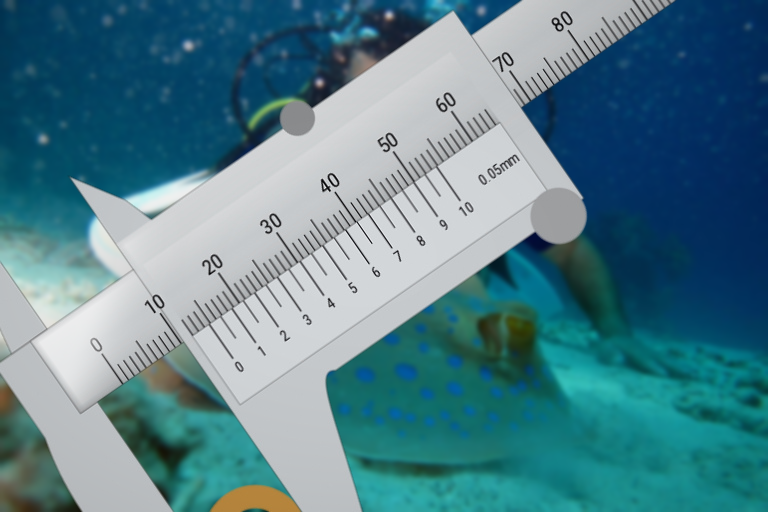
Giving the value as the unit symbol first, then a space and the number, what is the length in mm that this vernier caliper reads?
mm 14.8
